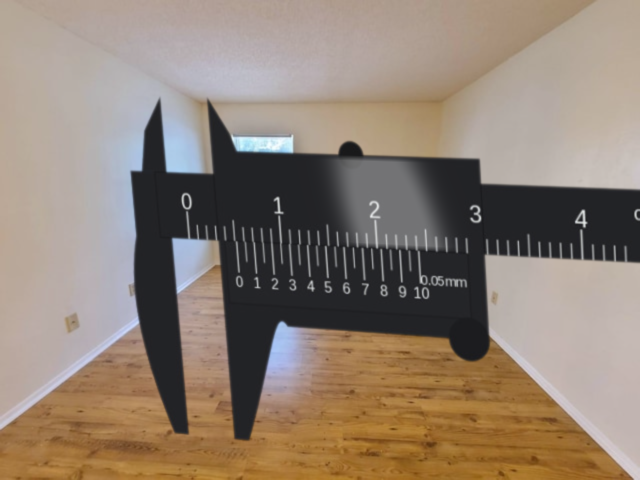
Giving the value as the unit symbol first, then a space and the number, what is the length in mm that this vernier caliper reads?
mm 5.2
